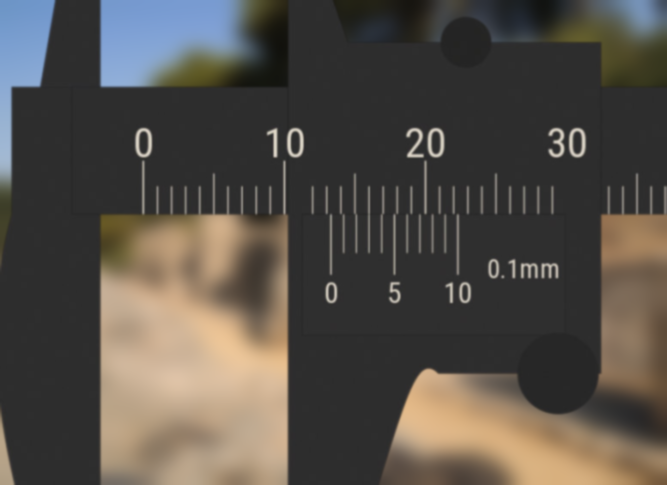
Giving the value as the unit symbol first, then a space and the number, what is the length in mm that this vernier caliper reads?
mm 13.3
